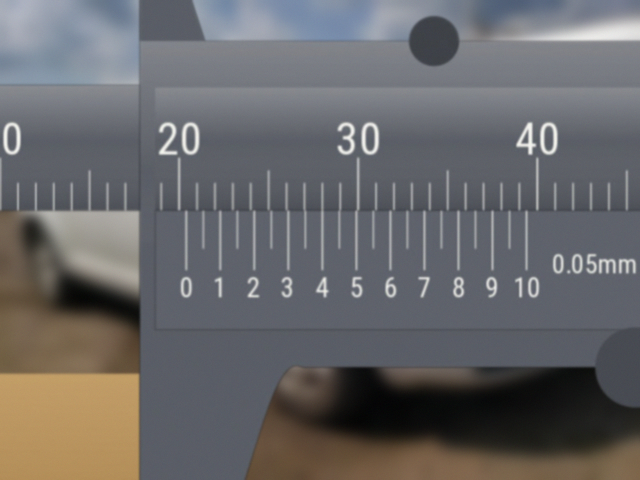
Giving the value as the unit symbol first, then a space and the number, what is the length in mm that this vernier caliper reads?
mm 20.4
